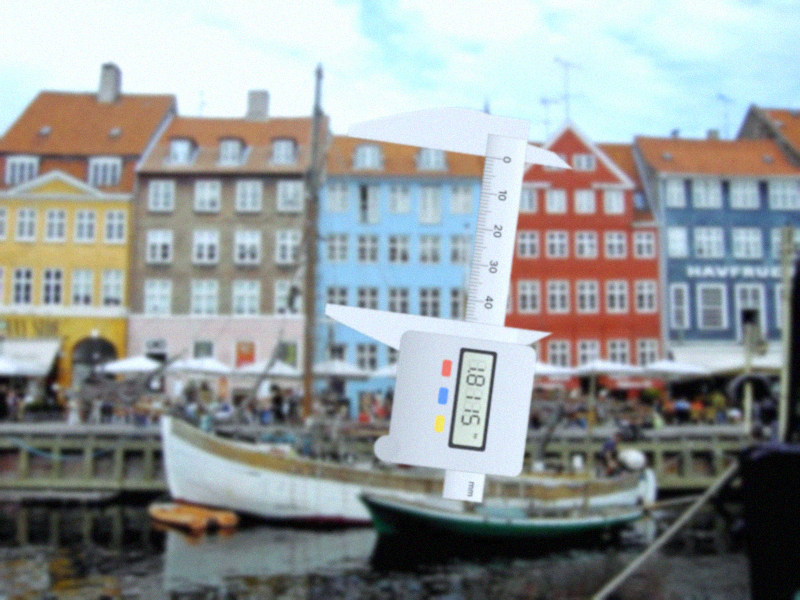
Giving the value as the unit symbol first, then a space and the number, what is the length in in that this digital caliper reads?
in 1.8115
